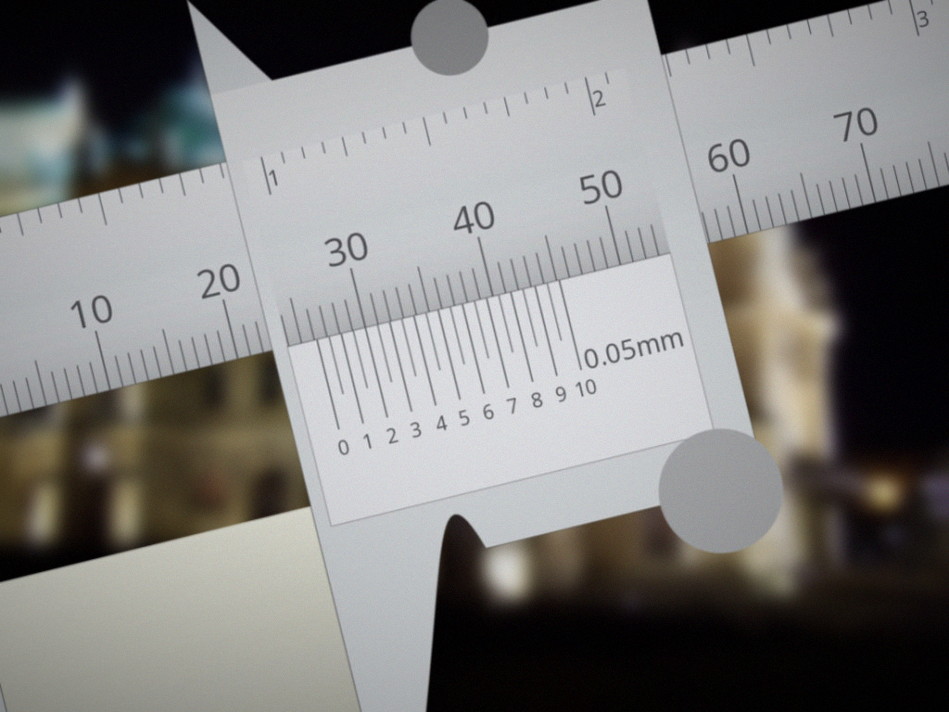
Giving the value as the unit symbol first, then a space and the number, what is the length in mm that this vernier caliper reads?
mm 26.2
